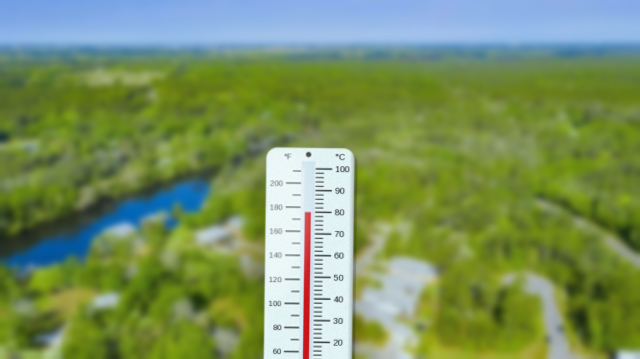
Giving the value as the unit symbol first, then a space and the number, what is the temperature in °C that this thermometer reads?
°C 80
